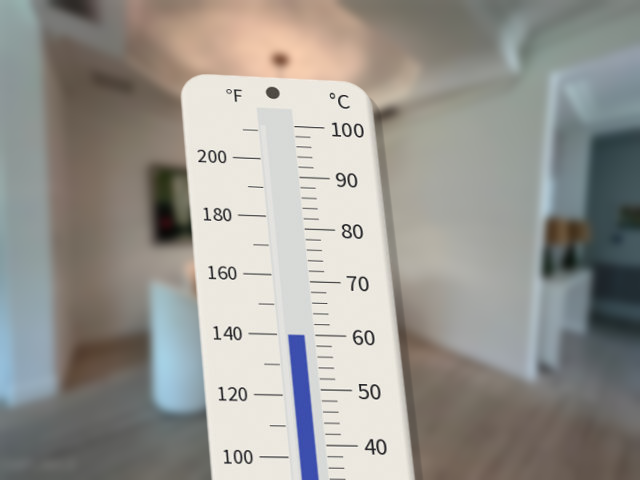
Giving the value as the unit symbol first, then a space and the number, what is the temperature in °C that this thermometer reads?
°C 60
